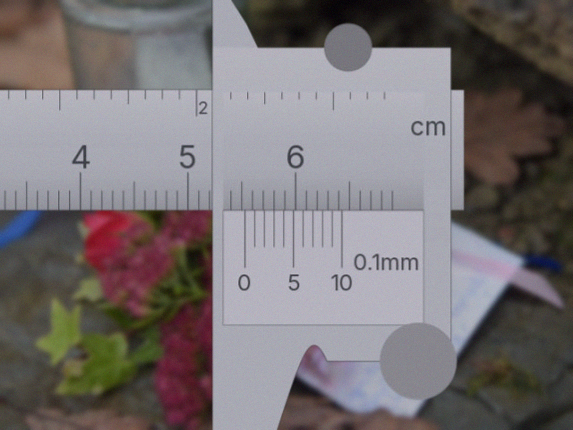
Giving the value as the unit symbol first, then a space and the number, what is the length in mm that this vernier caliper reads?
mm 55.3
